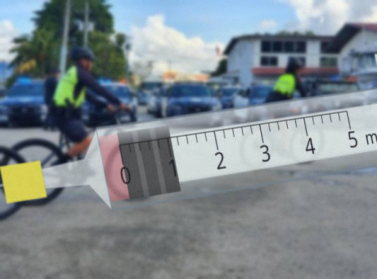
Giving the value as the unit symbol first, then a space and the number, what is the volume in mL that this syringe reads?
mL 0
